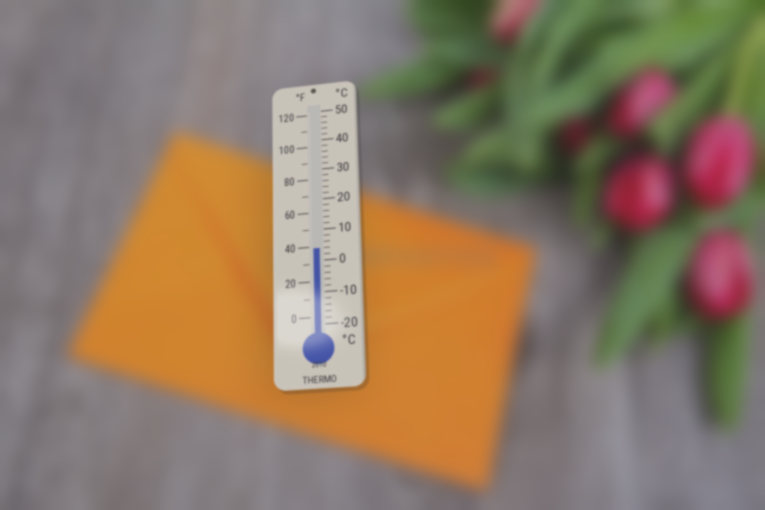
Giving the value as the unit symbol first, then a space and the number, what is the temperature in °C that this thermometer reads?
°C 4
